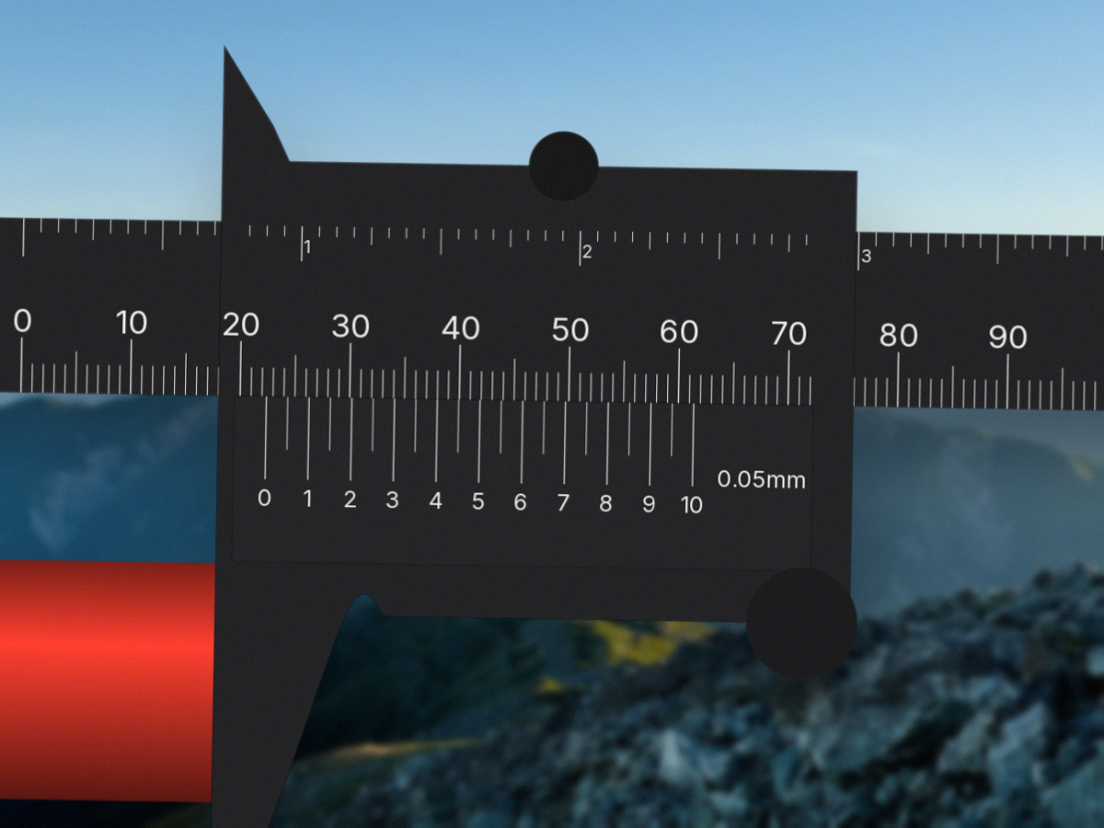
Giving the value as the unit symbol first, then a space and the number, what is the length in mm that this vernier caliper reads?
mm 22.4
